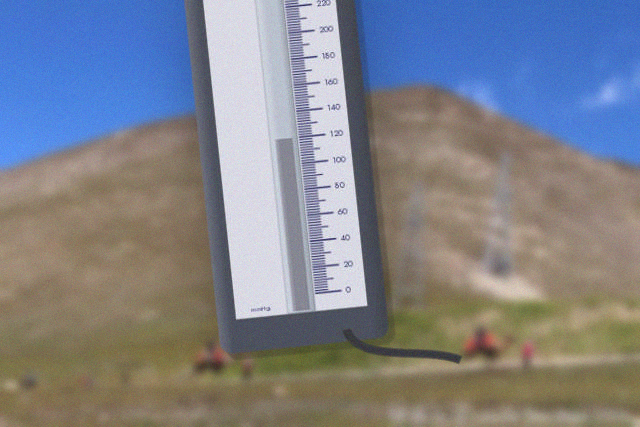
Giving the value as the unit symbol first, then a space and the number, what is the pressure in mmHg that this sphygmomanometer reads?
mmHg 120
